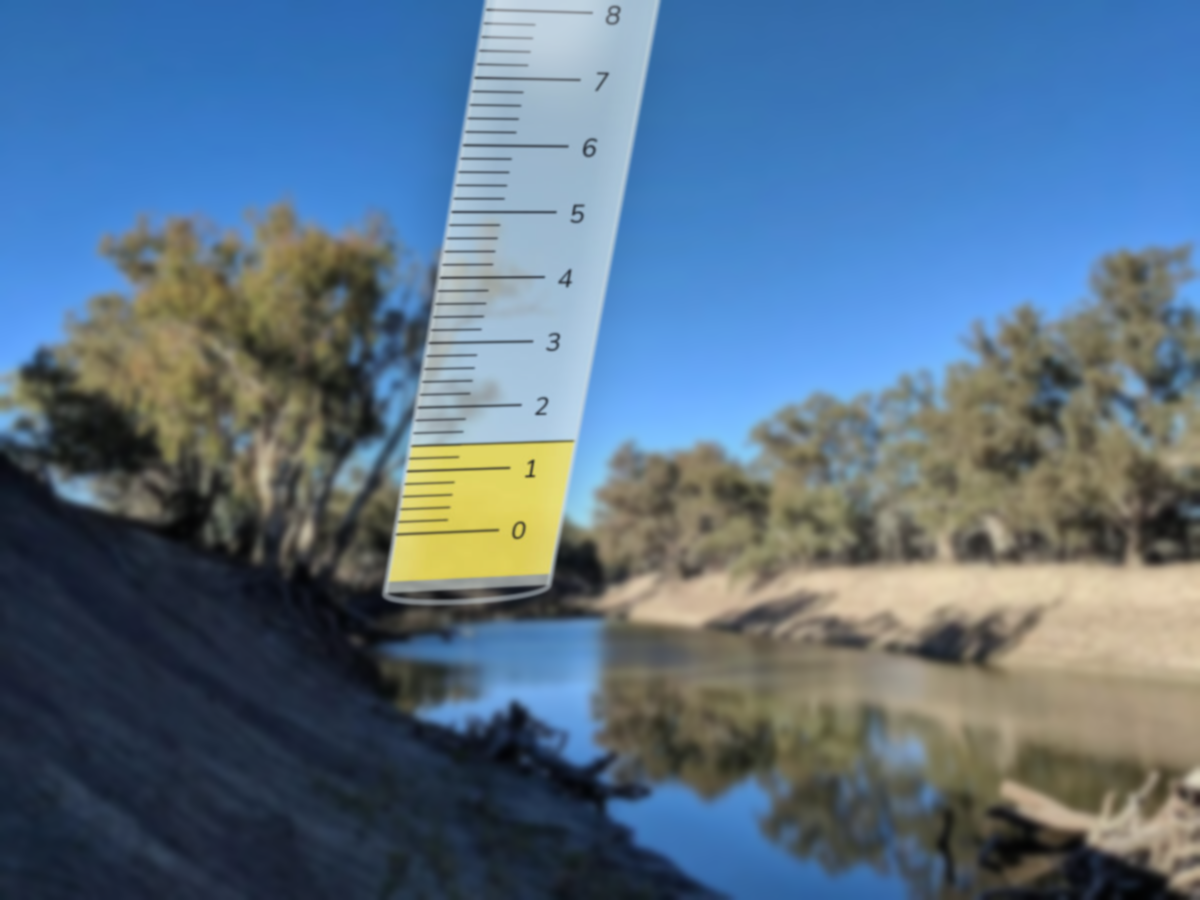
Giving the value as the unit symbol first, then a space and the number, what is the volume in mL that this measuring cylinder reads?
mL 1.4
